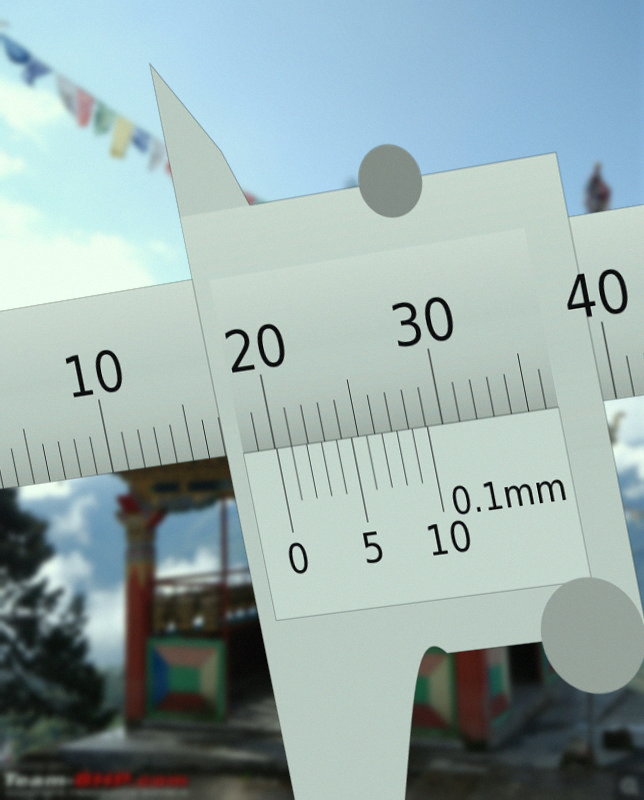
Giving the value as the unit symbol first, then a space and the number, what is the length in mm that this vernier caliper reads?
mm 20.1
